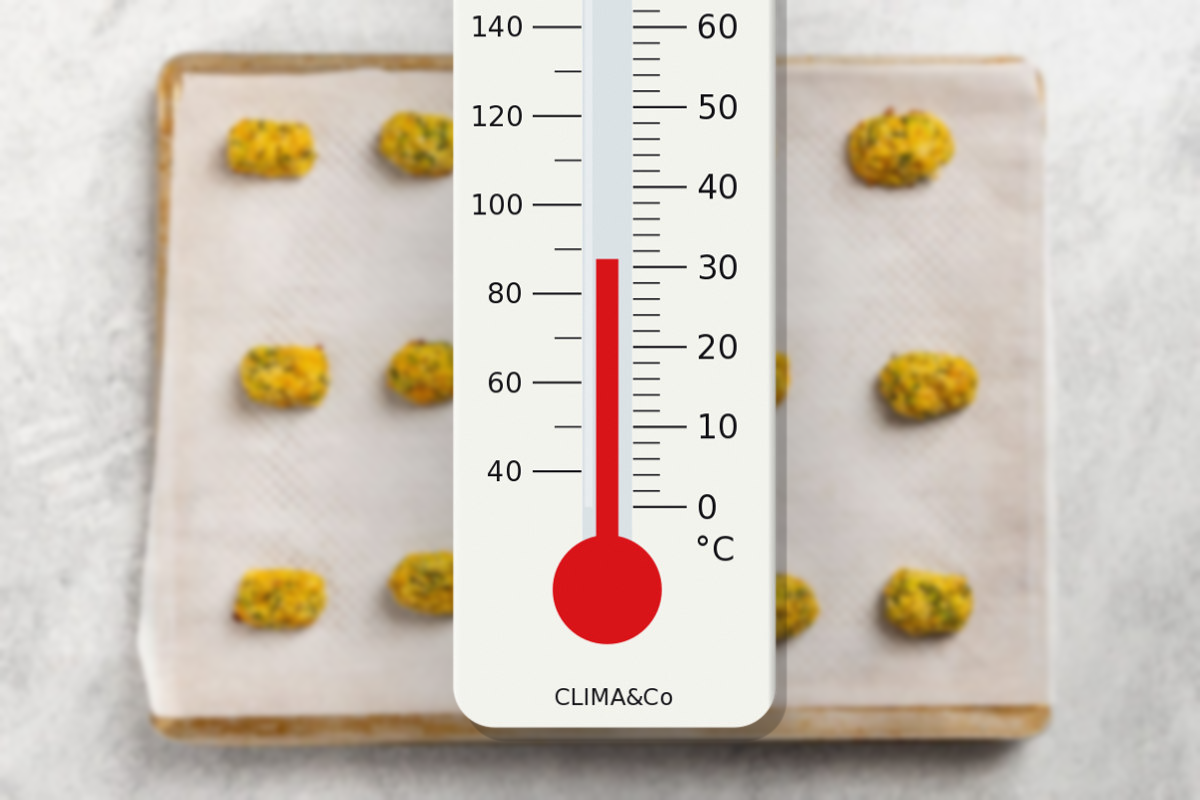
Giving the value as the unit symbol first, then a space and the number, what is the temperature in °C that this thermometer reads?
°C 31
